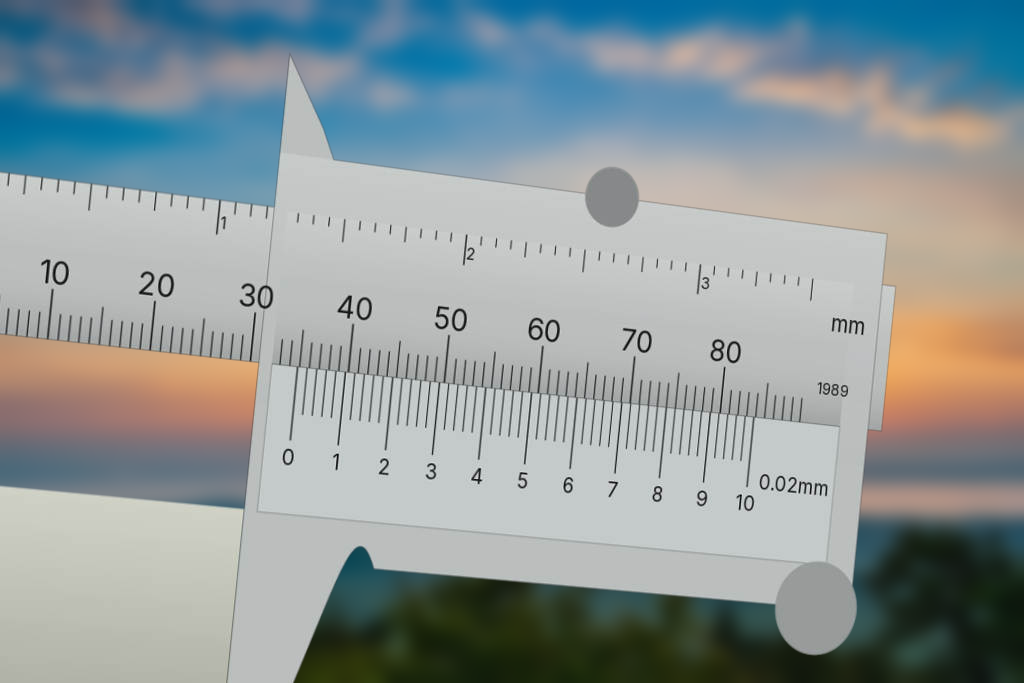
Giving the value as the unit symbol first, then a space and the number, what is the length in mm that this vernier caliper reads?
mm 34.8
